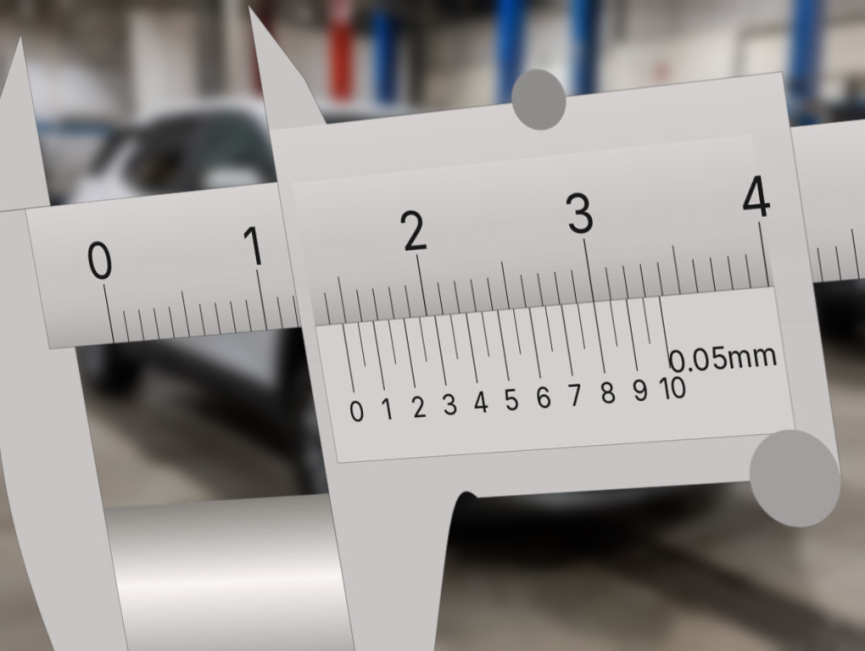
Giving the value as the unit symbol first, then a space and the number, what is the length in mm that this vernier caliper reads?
mm 14.8
